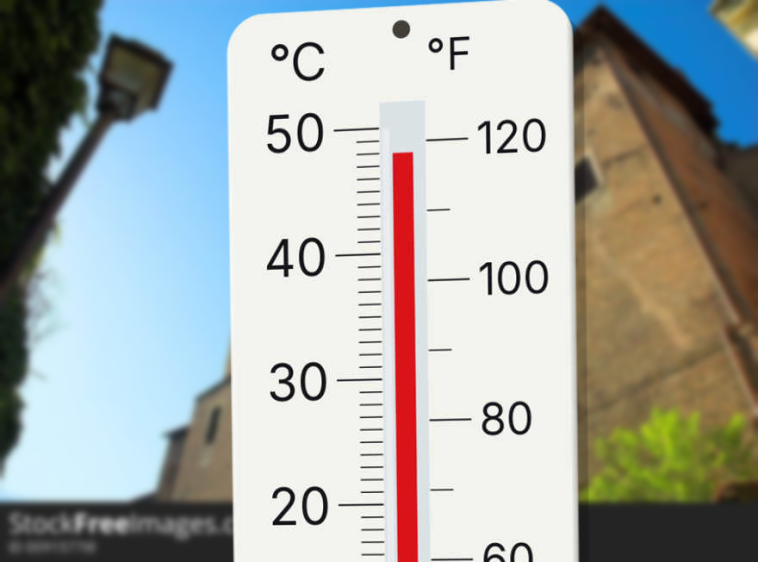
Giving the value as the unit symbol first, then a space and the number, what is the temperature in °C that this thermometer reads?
°C 48
